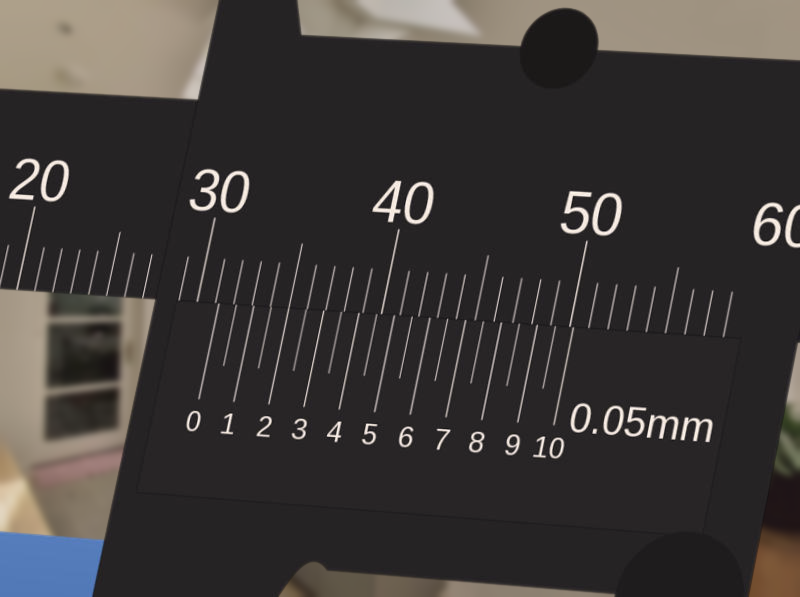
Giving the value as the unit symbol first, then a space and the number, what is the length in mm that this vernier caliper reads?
mm 31.2
